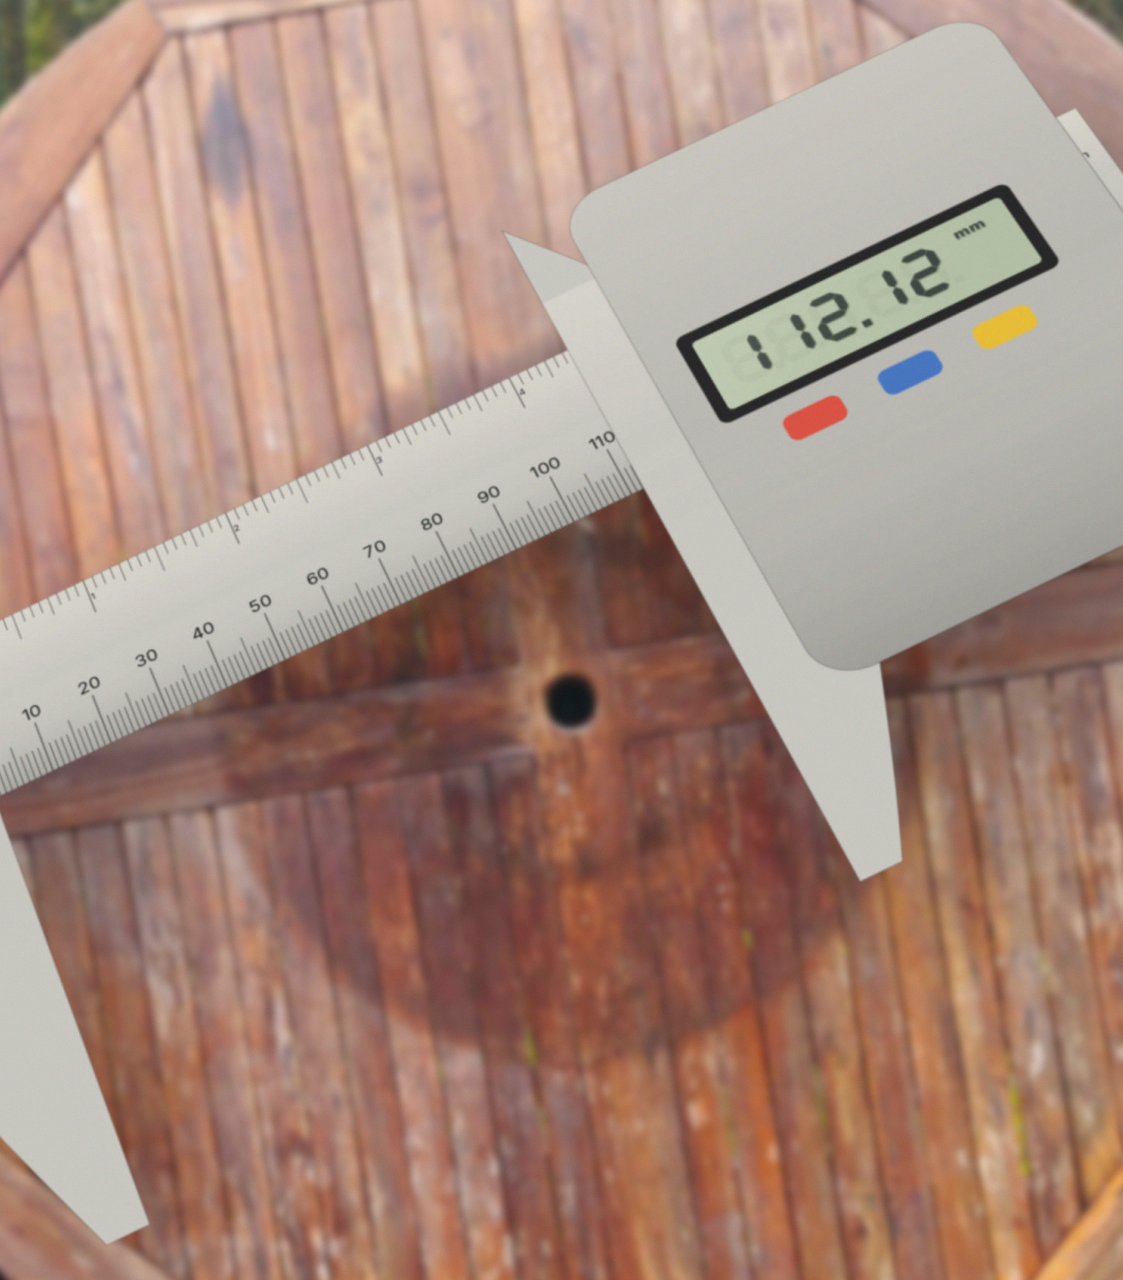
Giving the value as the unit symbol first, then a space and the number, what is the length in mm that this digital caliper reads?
mm 112.12
